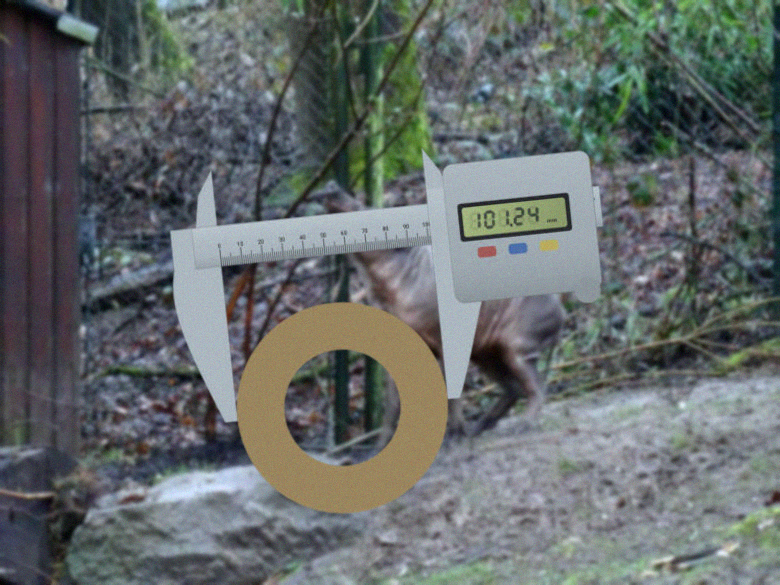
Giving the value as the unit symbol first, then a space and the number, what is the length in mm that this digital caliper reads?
mm 101.24
